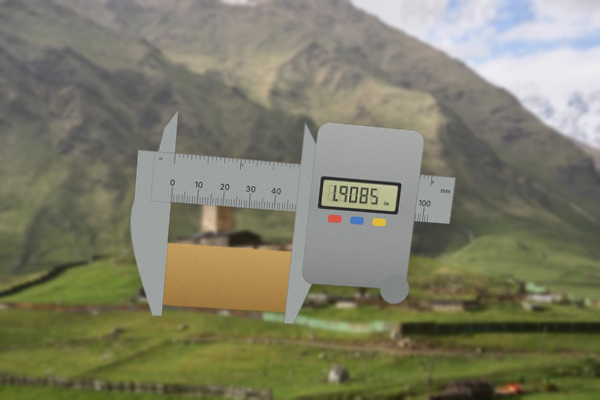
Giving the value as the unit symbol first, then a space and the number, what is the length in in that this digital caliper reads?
in 1.9085
